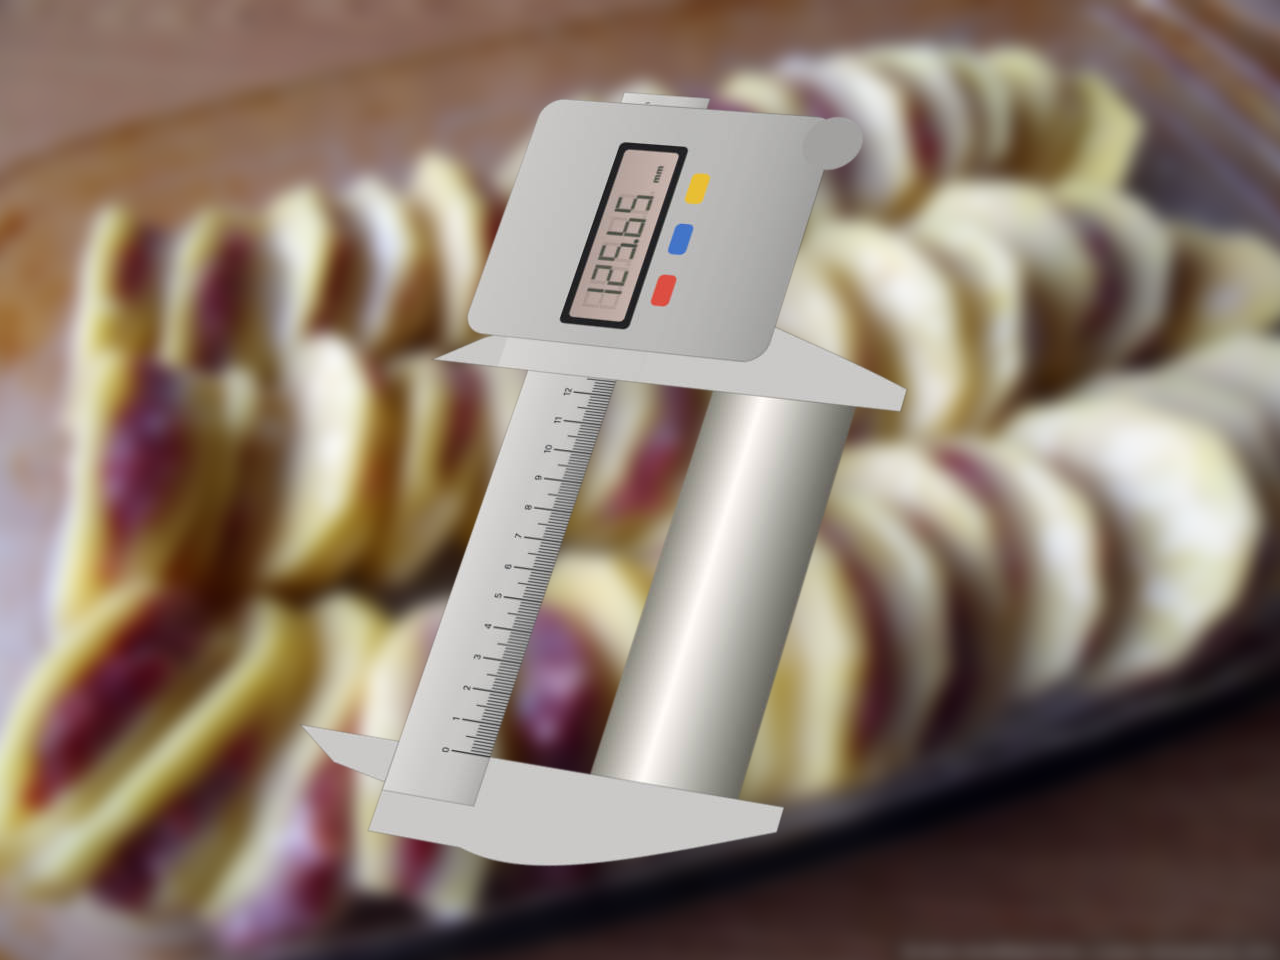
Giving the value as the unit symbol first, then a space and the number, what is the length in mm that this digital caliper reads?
mm 125.65
